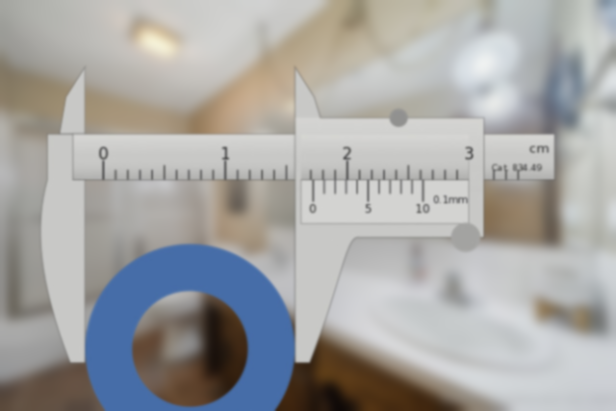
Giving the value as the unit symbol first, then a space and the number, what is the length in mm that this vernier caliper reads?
mm 17.2
